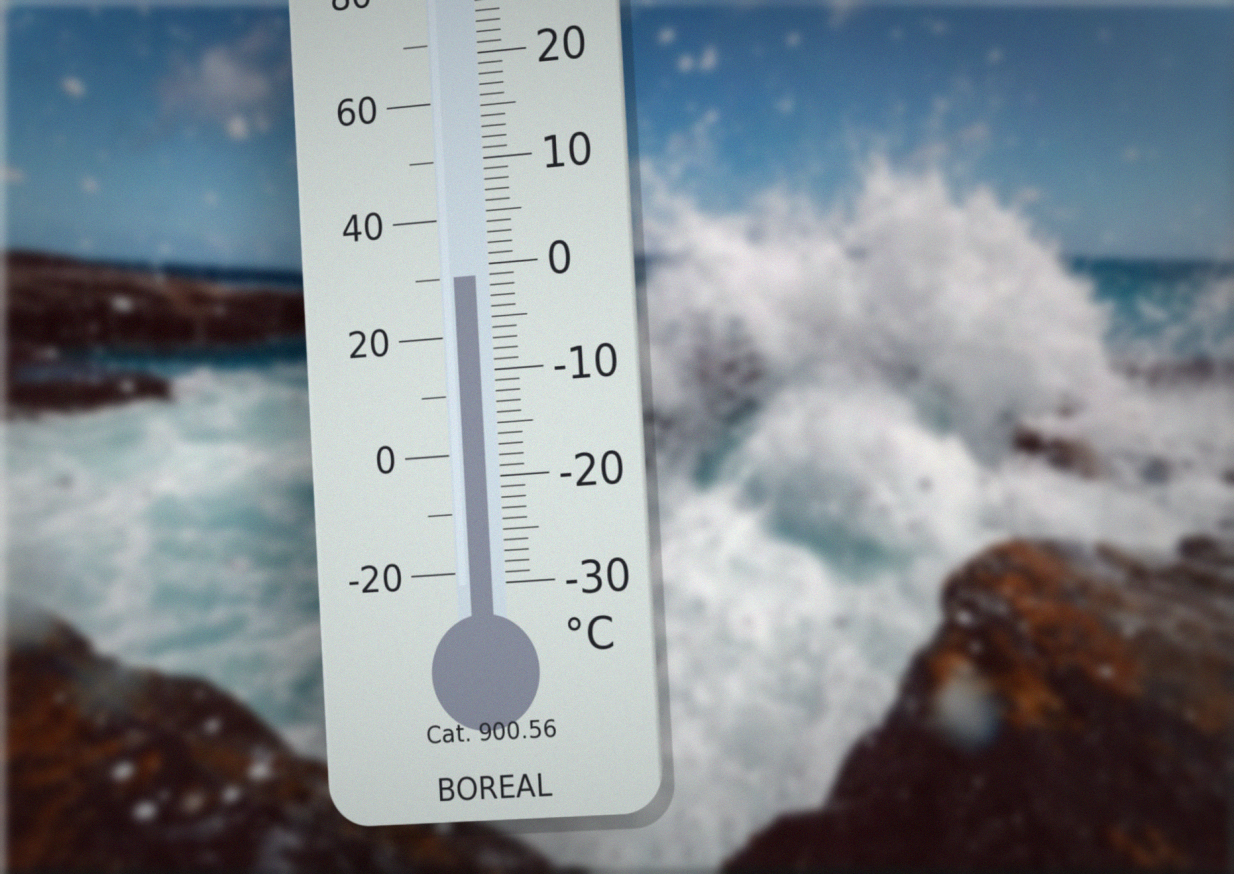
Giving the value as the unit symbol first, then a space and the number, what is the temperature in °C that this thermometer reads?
°C -1
